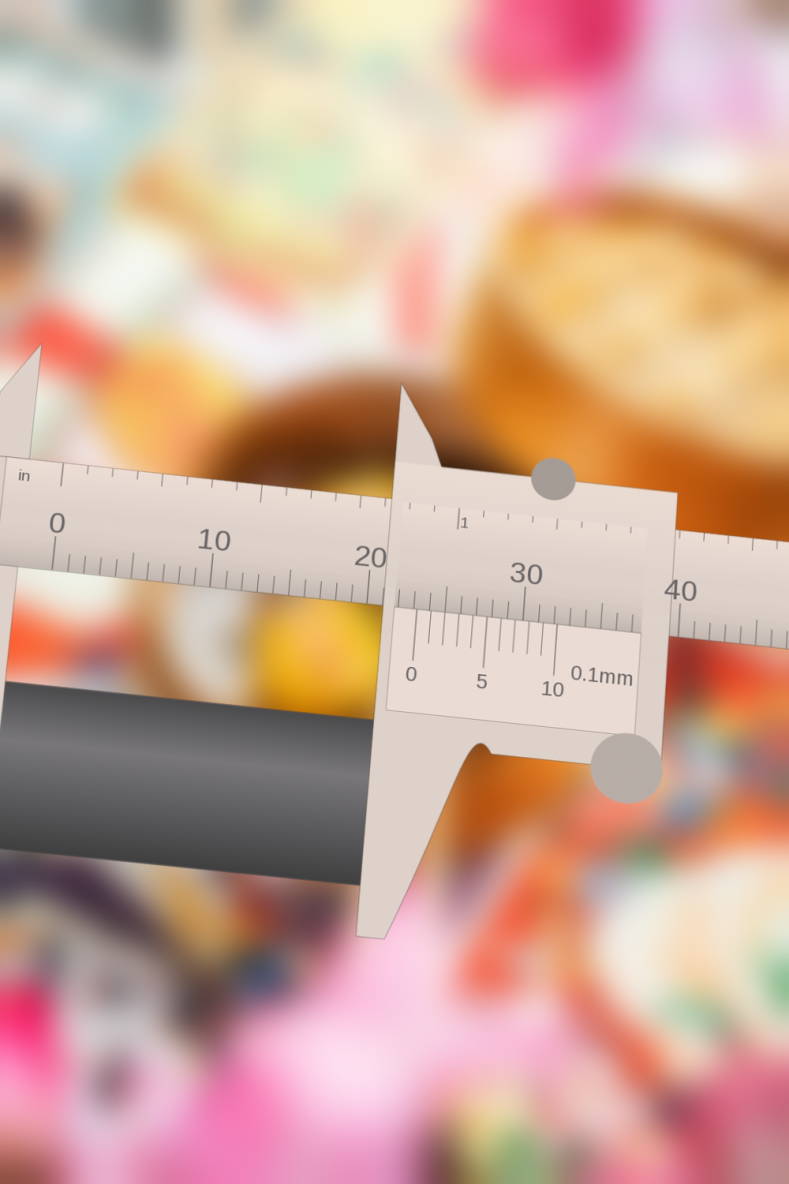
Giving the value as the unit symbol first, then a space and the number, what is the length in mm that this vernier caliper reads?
mm 23.2
